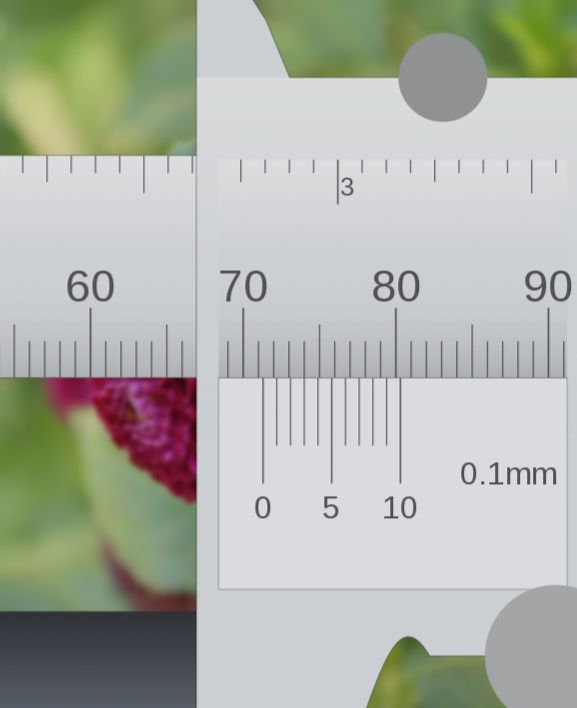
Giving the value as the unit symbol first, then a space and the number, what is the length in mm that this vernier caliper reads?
mm 71.3
